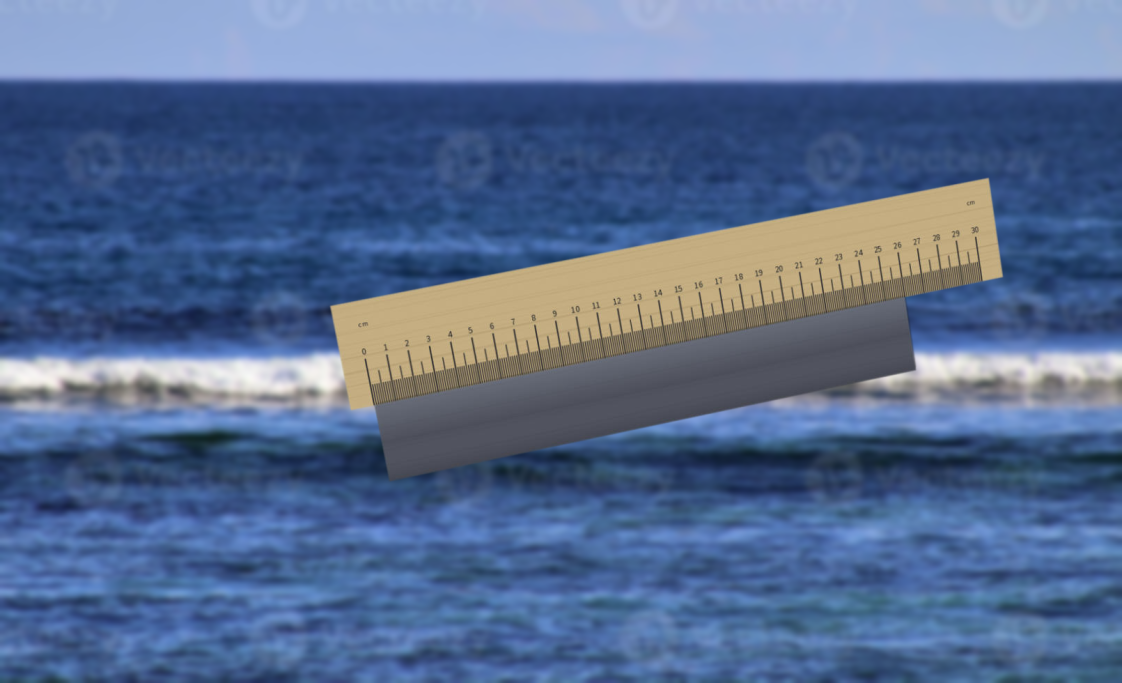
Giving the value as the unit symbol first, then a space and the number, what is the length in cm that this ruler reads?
cm 26
